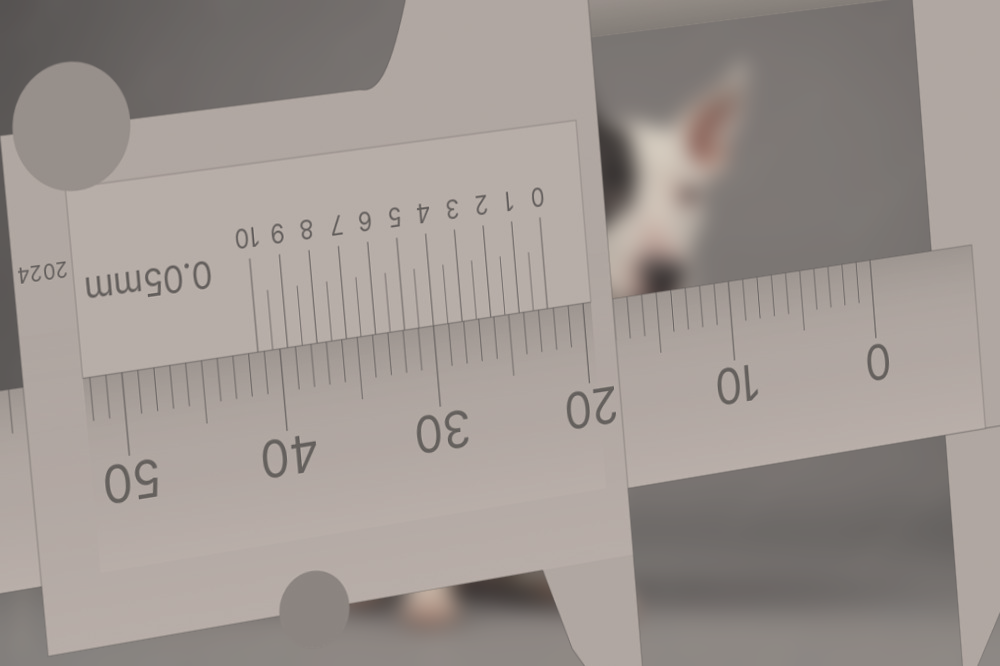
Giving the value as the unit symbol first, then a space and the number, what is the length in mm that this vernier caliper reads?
mm 22.4
